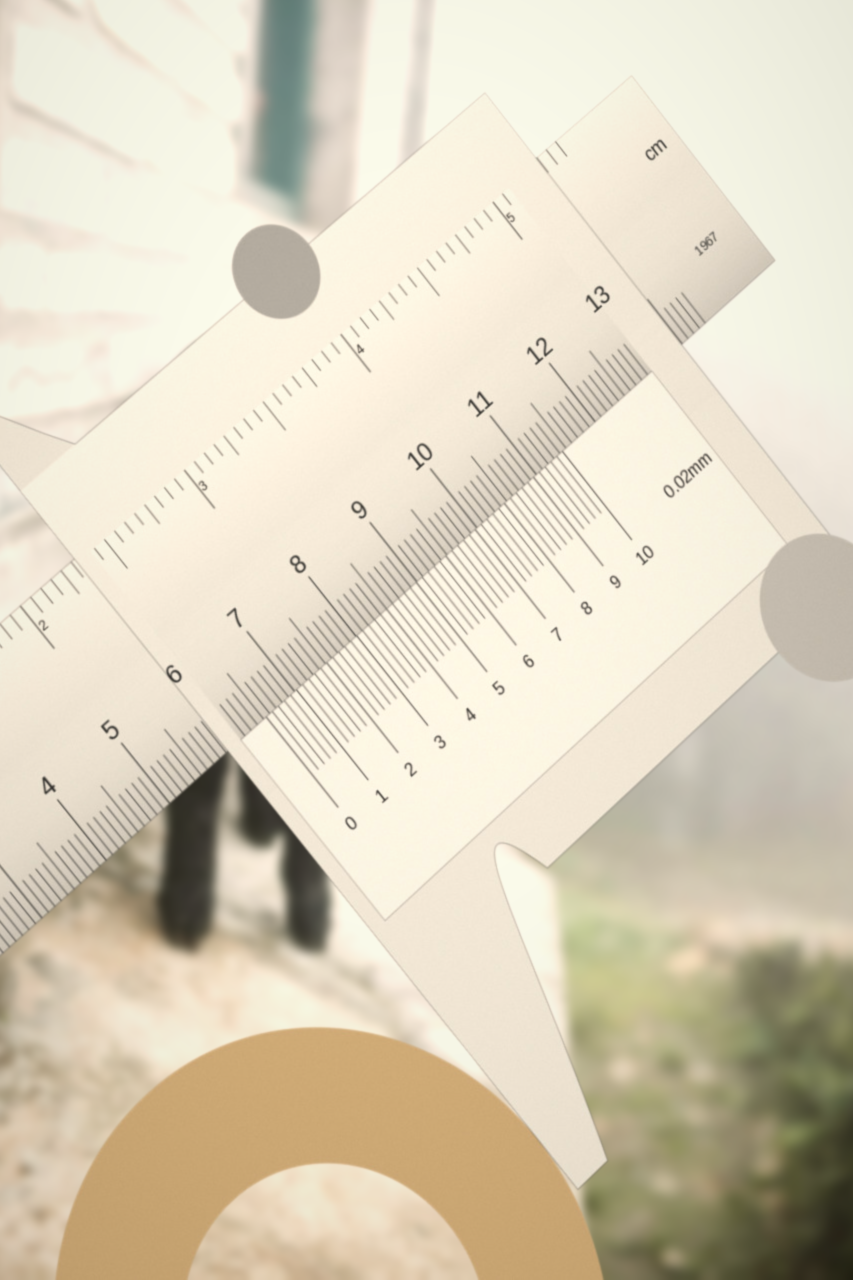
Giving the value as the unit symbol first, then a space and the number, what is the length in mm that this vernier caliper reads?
mm 65.4
